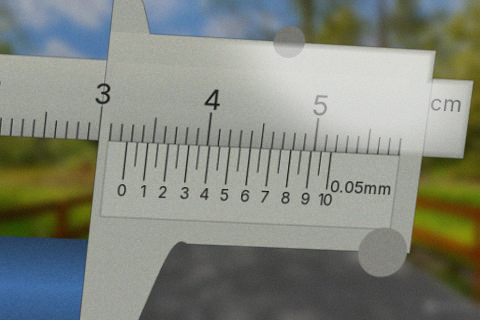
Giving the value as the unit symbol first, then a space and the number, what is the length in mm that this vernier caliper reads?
mm 32.6
